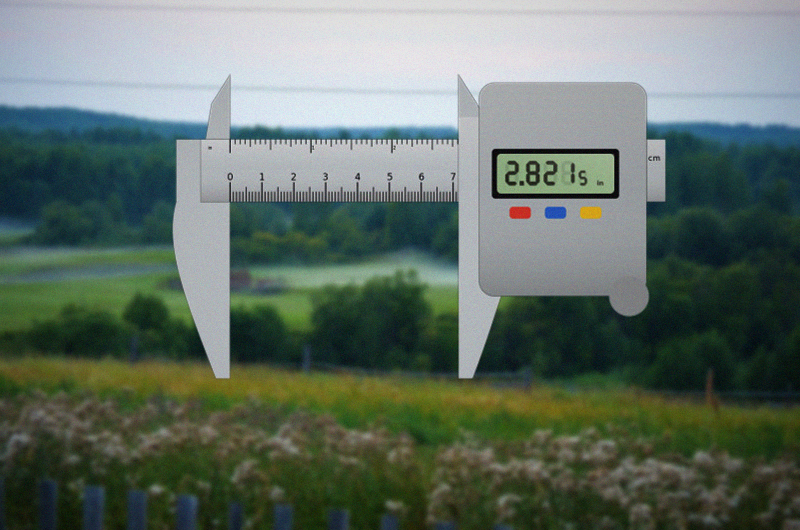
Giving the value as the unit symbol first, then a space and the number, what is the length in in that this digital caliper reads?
in 2.8215
